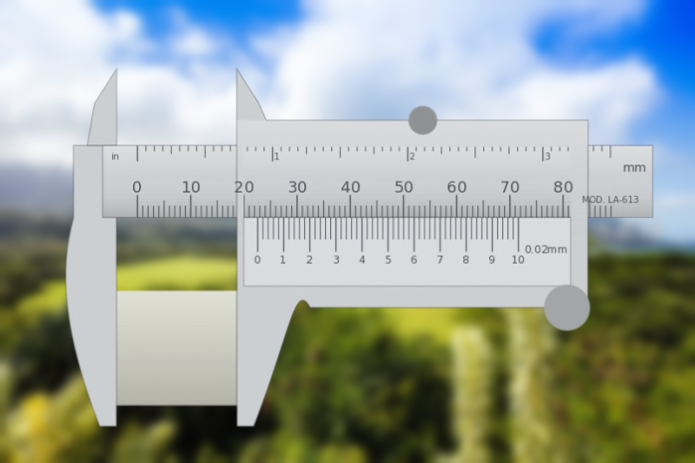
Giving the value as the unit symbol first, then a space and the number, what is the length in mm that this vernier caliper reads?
mm 22.6
